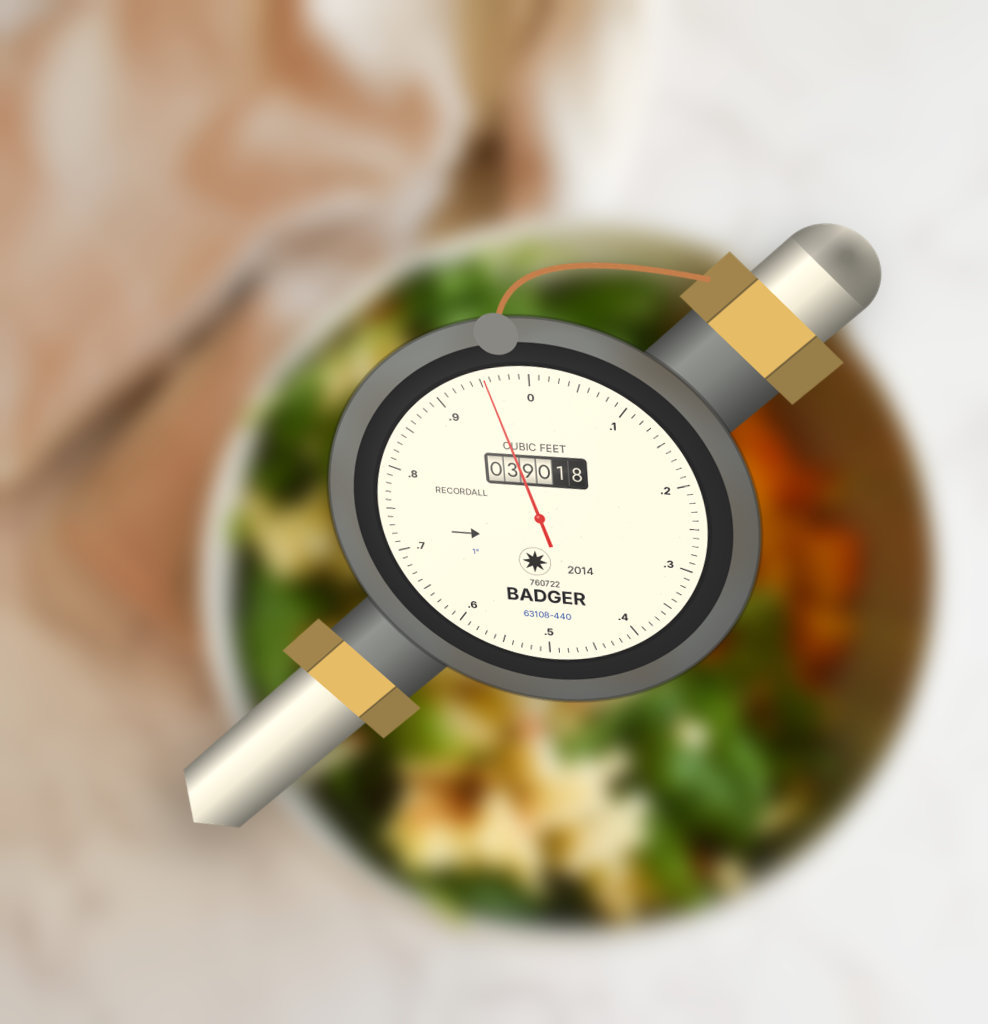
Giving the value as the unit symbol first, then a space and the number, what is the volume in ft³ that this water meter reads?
ft³ 39017.95
